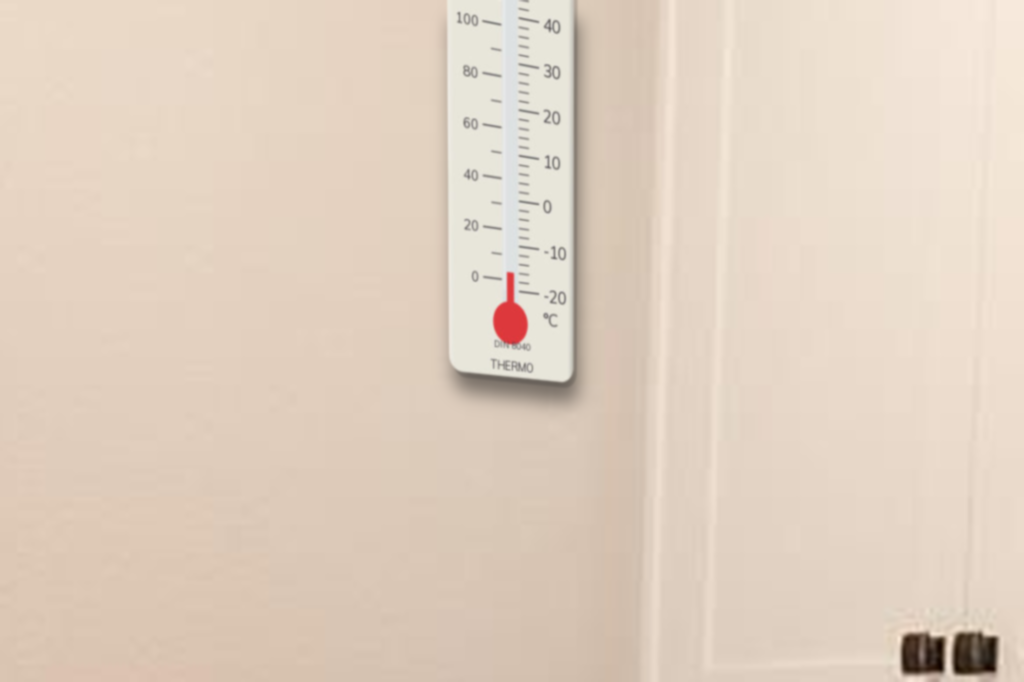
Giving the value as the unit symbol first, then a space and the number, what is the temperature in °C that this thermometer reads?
°C -16
